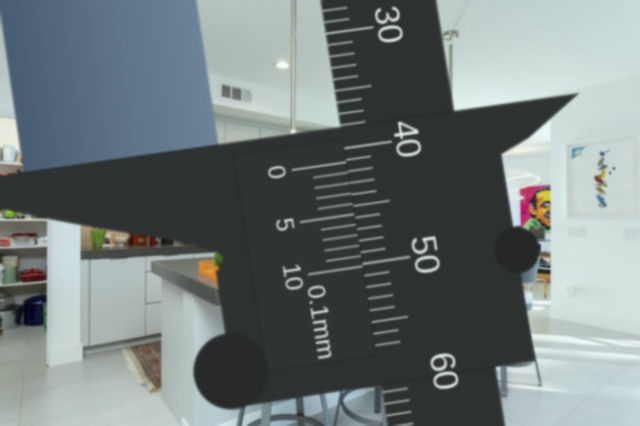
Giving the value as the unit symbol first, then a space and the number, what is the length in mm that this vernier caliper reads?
mm 41.2
